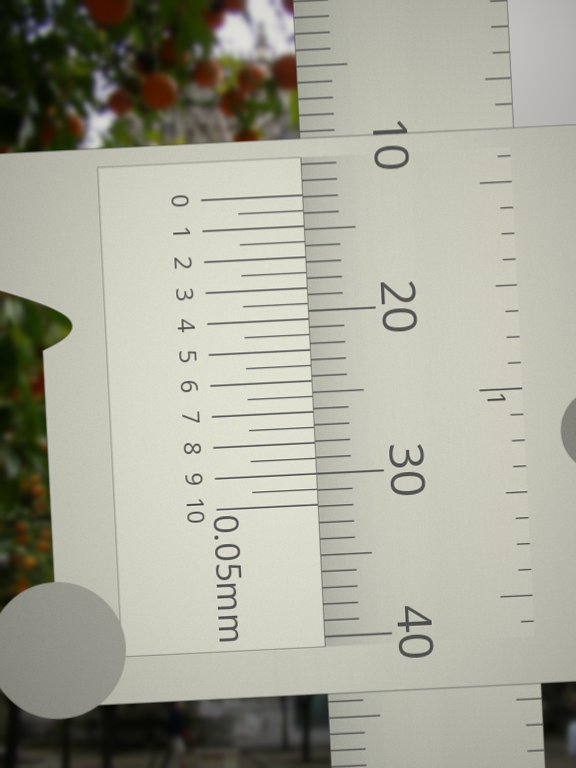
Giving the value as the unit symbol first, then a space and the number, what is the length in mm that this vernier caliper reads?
mm 12.9
